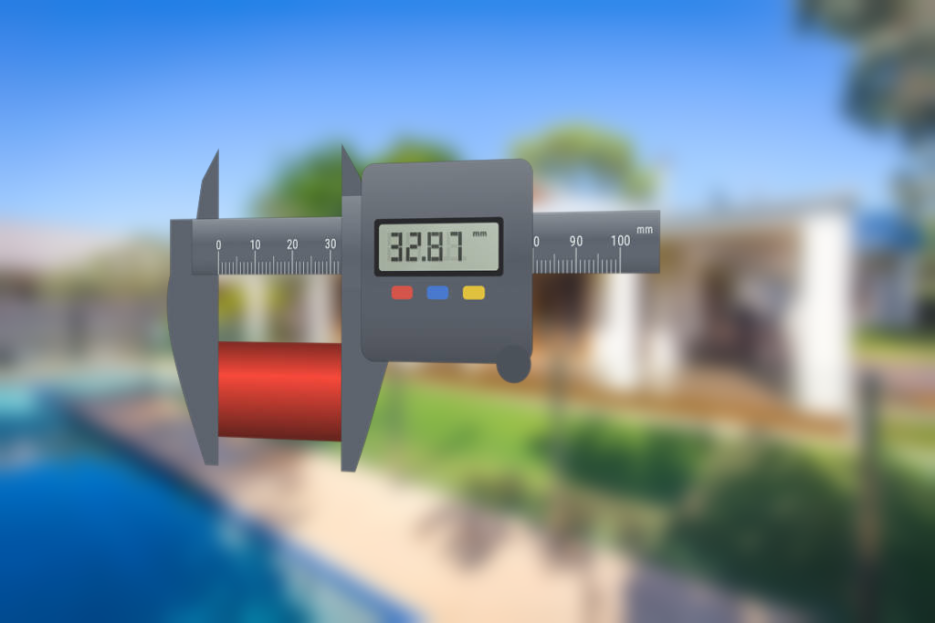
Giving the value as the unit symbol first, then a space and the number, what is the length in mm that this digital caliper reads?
mm 32.87
